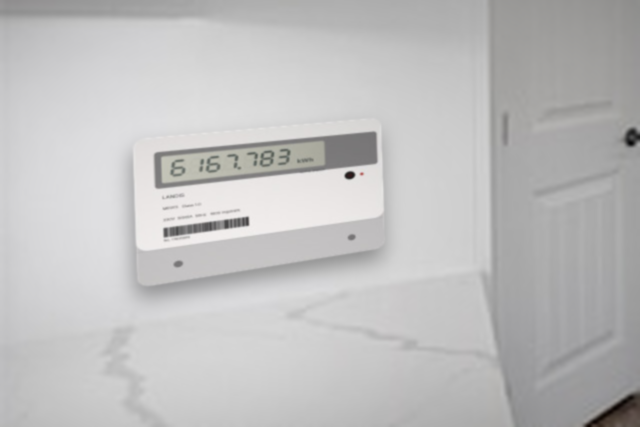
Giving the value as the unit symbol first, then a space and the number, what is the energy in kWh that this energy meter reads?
kWh 6167.783
